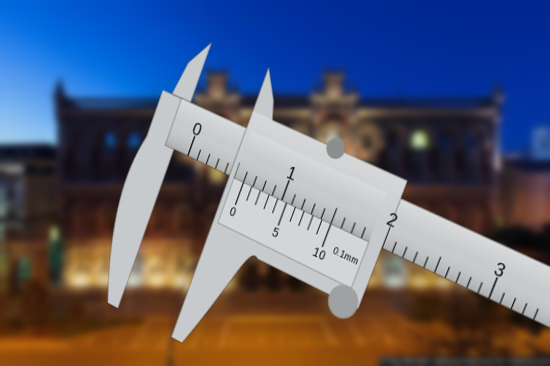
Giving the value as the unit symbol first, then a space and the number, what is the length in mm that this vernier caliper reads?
mm 6.0
